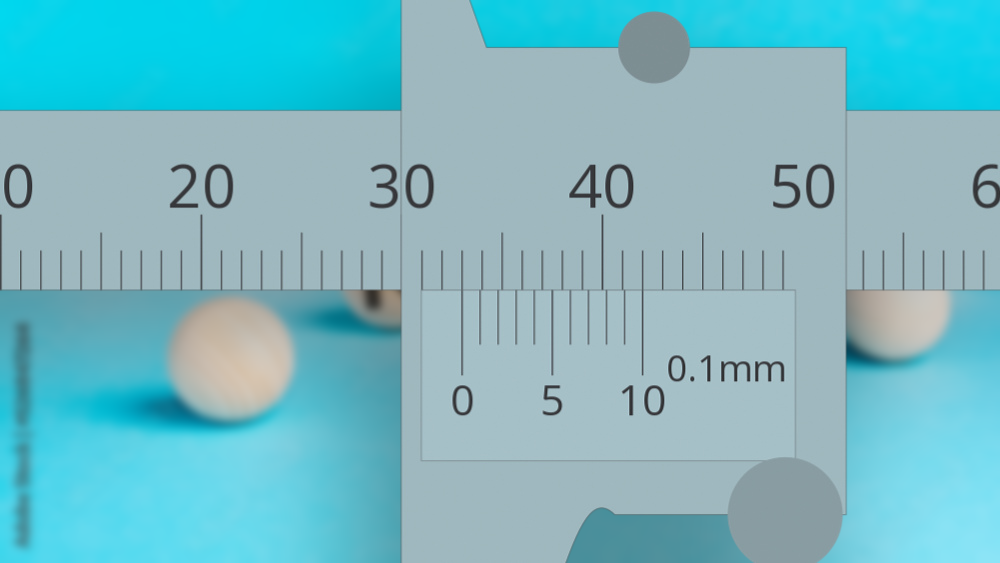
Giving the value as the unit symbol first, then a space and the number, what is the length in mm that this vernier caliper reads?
mm 33.0
